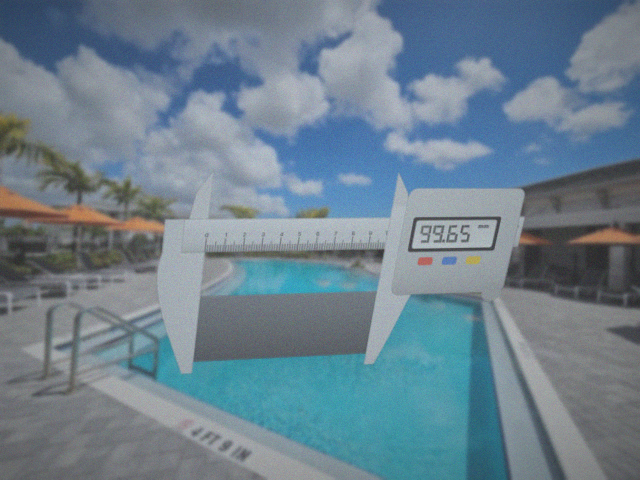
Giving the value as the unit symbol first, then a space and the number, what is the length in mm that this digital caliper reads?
mm 99.65
